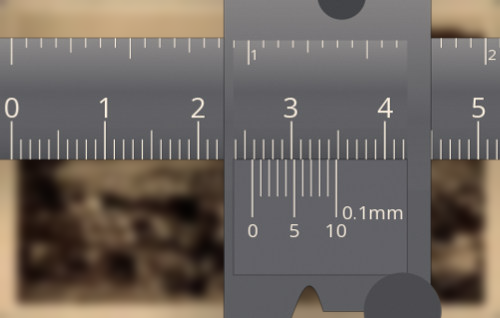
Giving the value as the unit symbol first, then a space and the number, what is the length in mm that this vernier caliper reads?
mm 25.8
